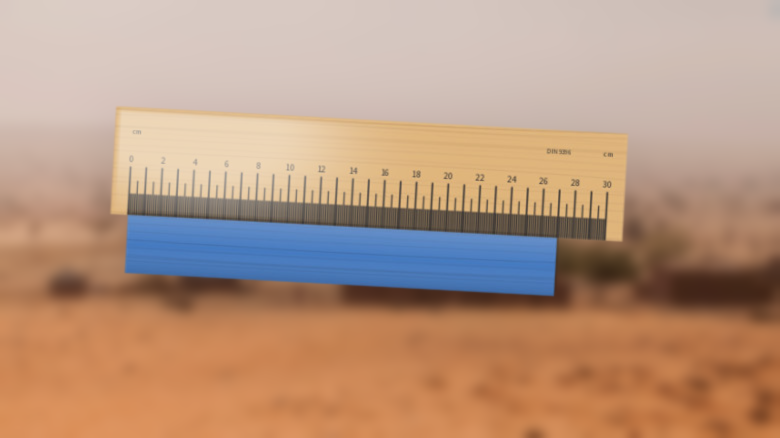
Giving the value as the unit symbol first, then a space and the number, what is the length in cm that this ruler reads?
cm 27
